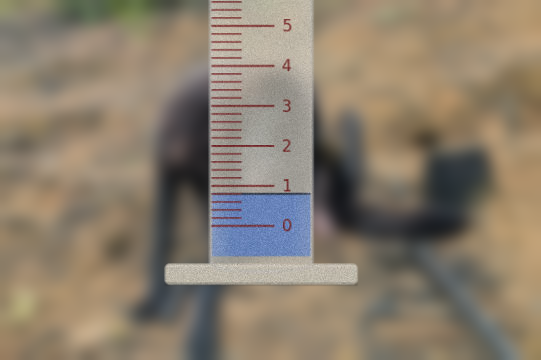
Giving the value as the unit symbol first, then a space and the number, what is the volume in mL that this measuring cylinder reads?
mL 0.8
